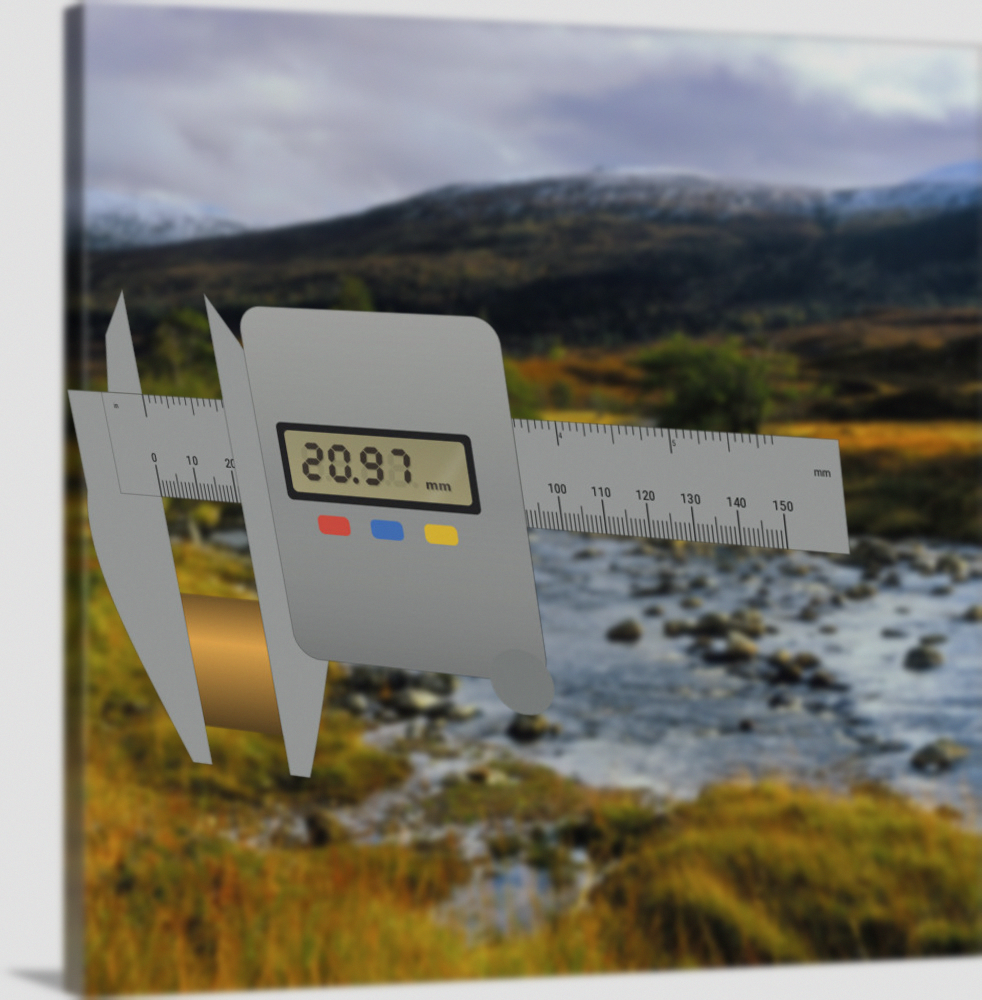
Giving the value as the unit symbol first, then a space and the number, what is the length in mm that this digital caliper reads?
mm 20.97
